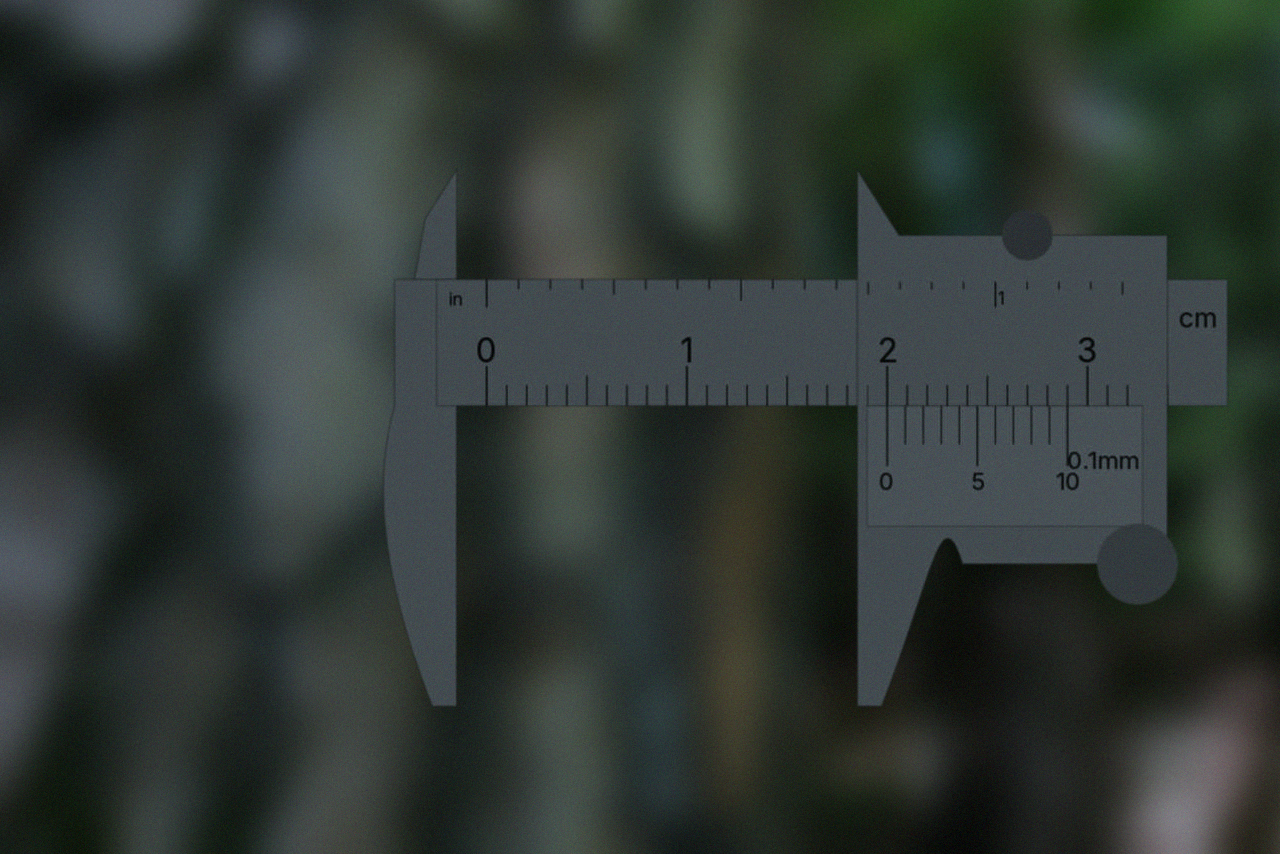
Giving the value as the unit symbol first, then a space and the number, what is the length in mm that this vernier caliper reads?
mm 20.0
